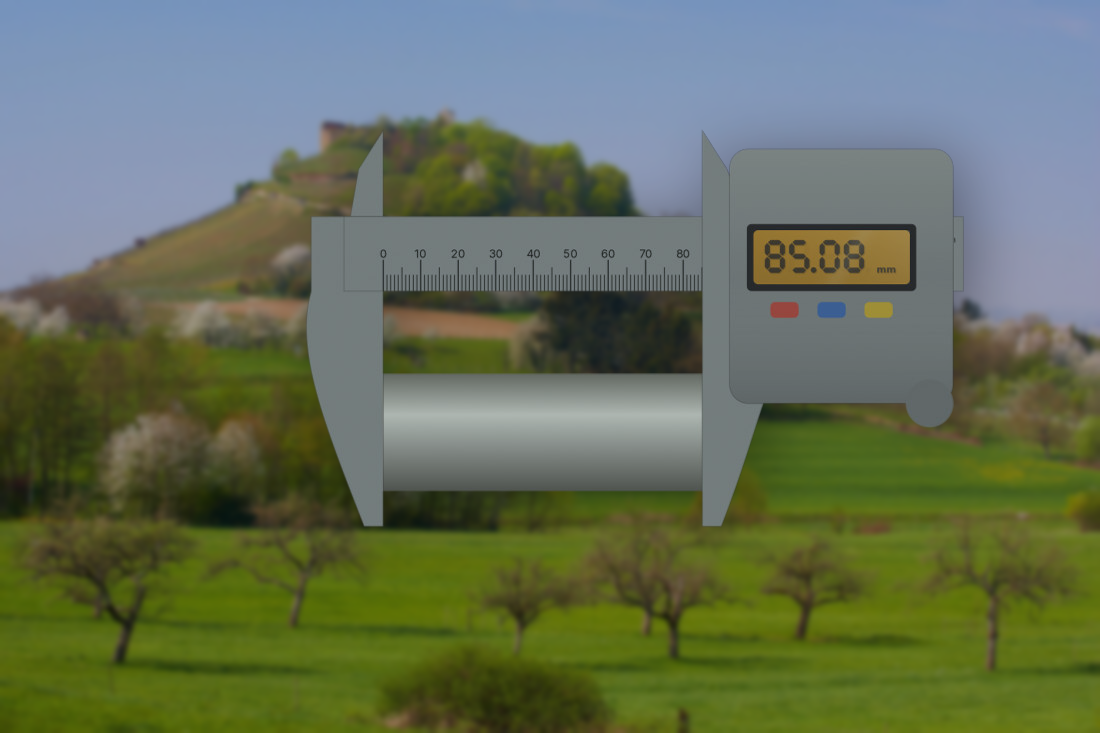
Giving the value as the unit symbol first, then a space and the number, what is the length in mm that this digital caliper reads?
mm 85.08
